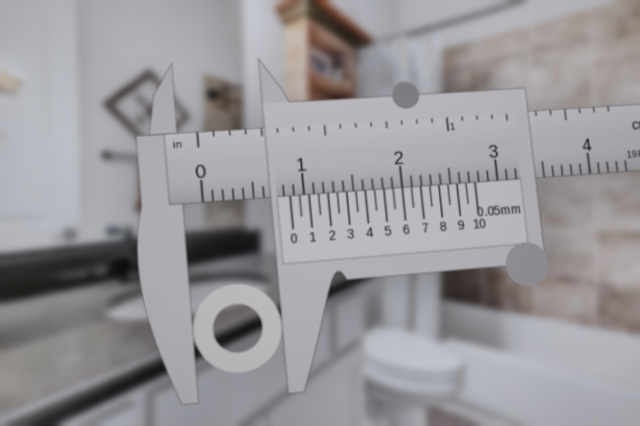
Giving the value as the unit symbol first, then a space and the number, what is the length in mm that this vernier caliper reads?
mm 8.6
